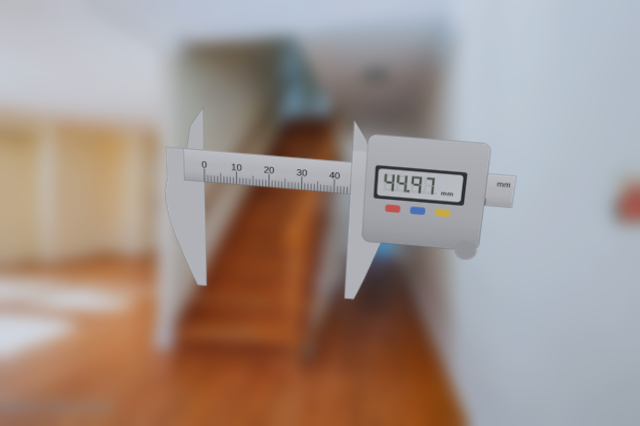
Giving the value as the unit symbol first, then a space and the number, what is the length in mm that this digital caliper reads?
mm 44.97
